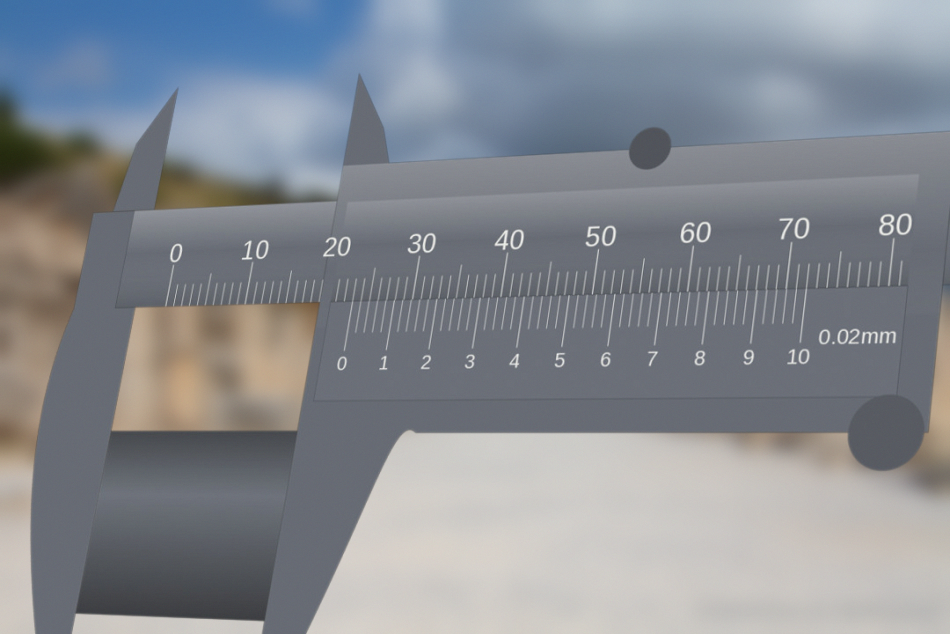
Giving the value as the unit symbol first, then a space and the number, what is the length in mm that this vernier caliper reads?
mm 23.0
